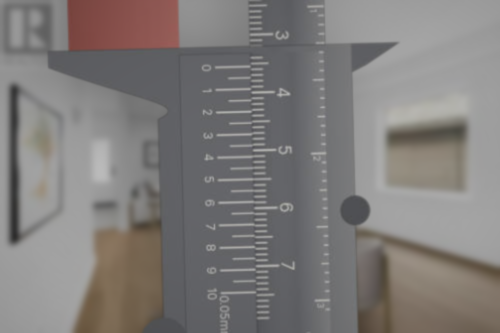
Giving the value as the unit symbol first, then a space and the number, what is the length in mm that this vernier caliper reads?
mm 35.5
